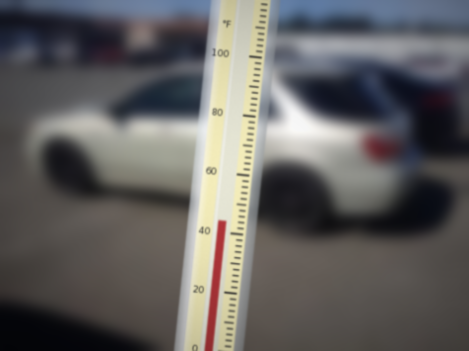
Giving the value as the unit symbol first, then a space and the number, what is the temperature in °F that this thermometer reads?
°F 44
